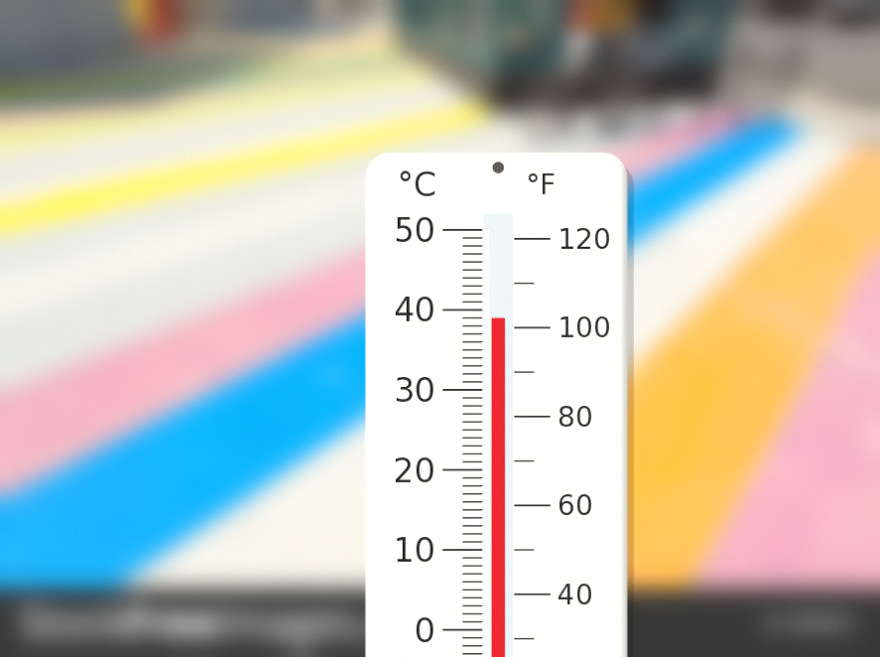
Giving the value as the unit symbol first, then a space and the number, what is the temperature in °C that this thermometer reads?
°C 39
